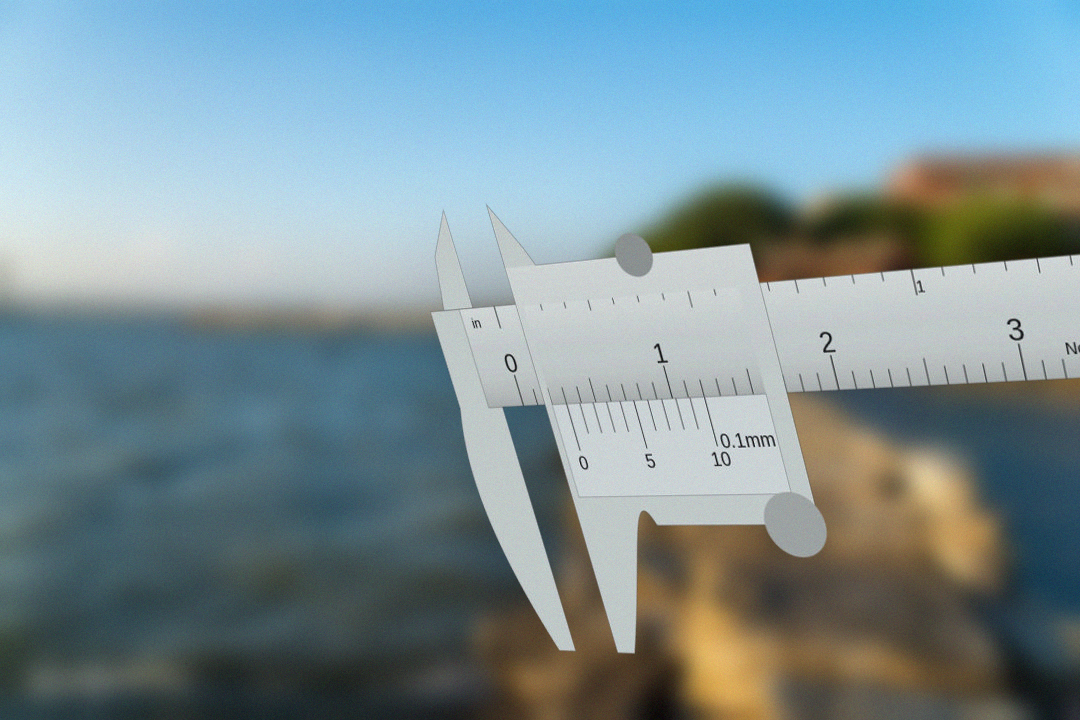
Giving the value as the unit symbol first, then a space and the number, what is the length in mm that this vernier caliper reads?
mm 3.0
